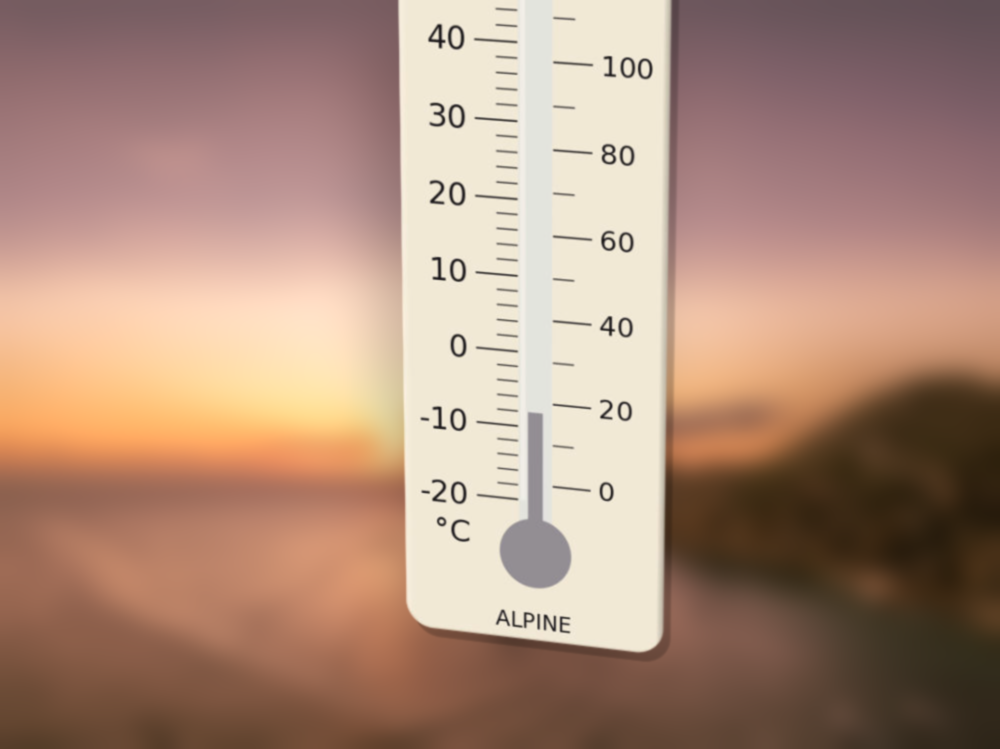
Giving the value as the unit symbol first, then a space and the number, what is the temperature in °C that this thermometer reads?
°C -8
